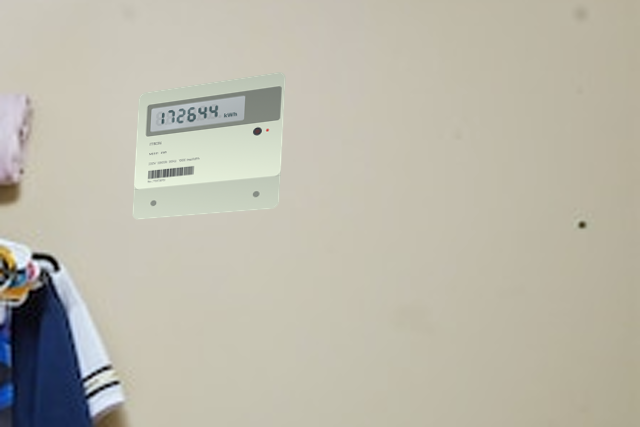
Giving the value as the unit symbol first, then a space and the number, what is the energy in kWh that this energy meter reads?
kWh 172644
